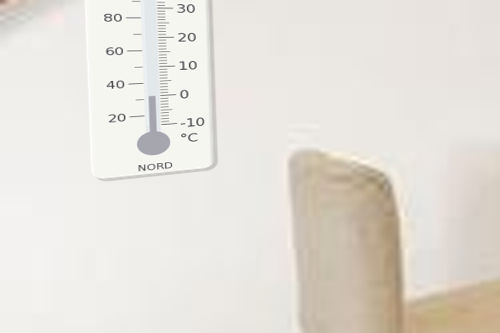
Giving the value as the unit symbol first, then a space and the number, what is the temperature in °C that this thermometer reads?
°C 0
